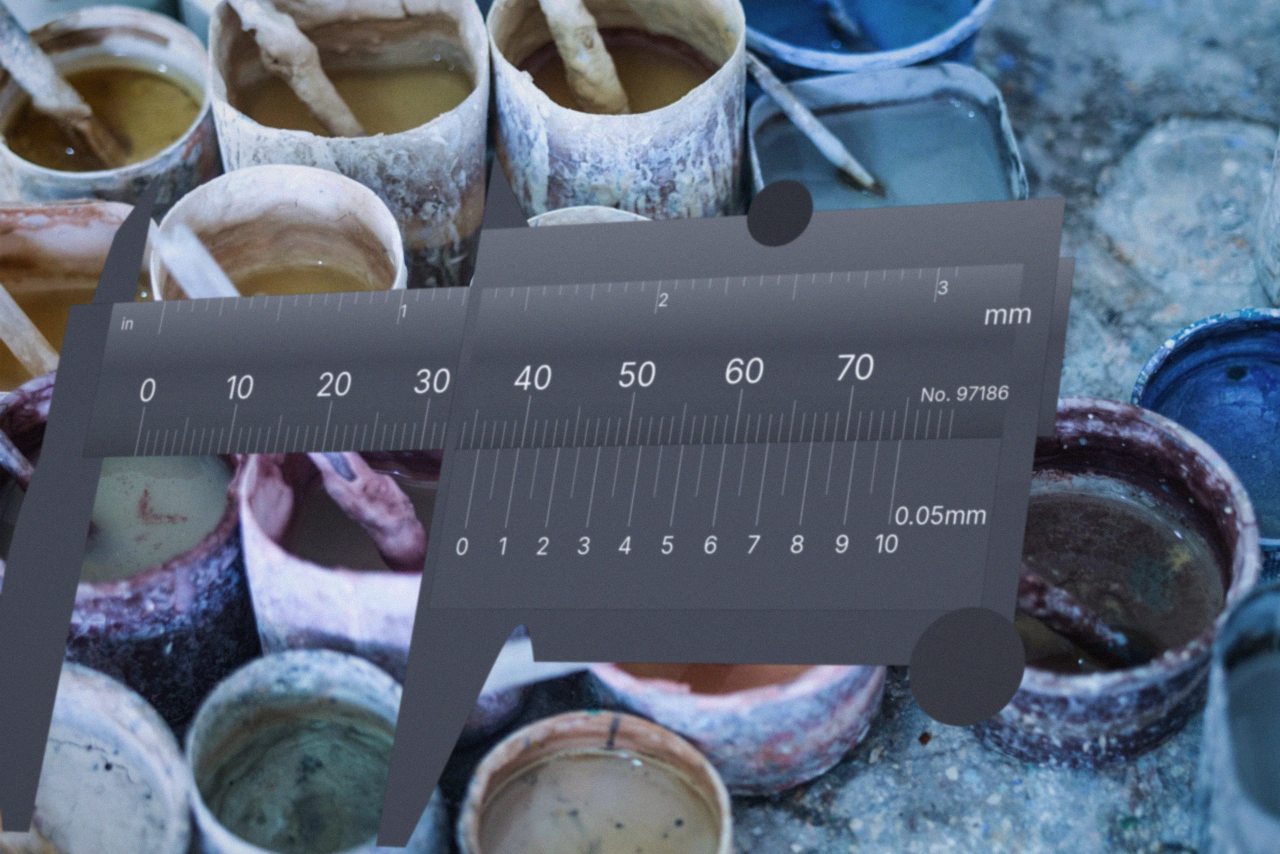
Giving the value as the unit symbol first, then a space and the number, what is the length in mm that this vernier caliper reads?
mm 35.8
